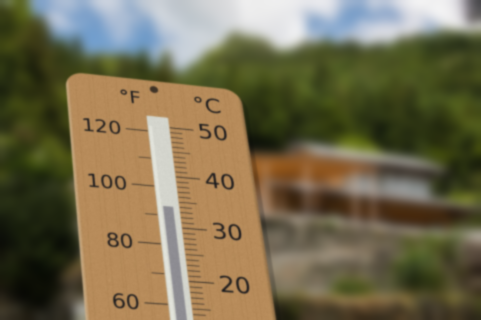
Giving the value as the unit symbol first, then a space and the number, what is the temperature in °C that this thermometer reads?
°C 34
